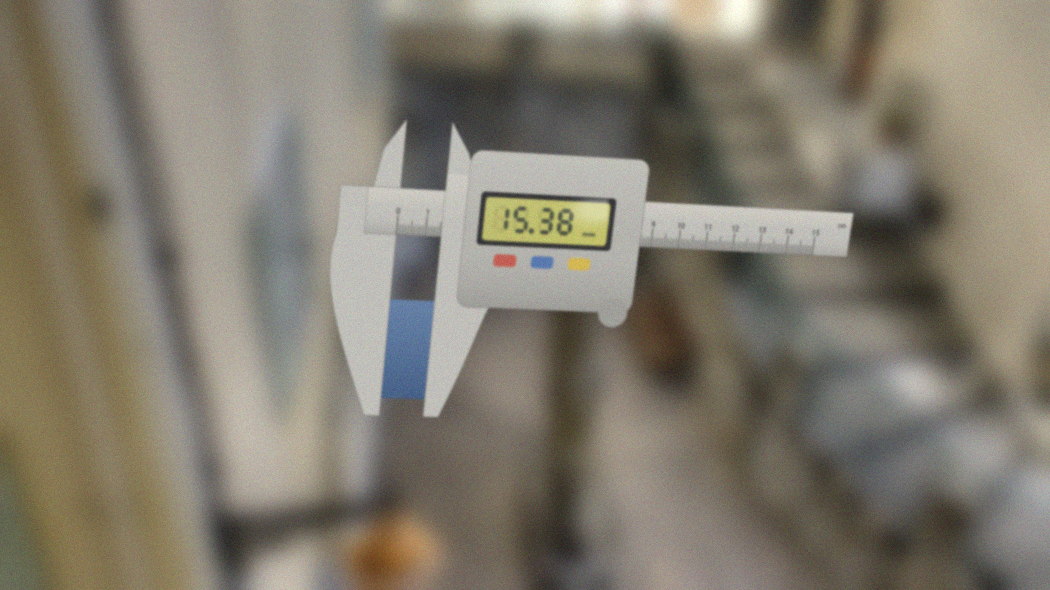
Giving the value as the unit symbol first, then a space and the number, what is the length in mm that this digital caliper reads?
mm 15.38
